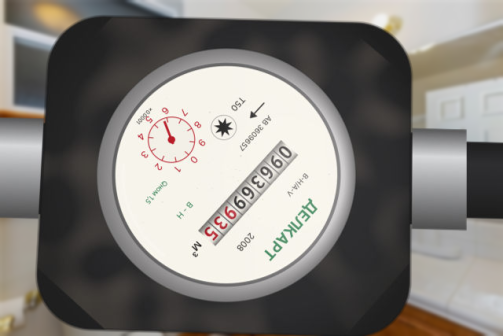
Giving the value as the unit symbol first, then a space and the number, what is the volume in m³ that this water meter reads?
m³ 96369.9355
